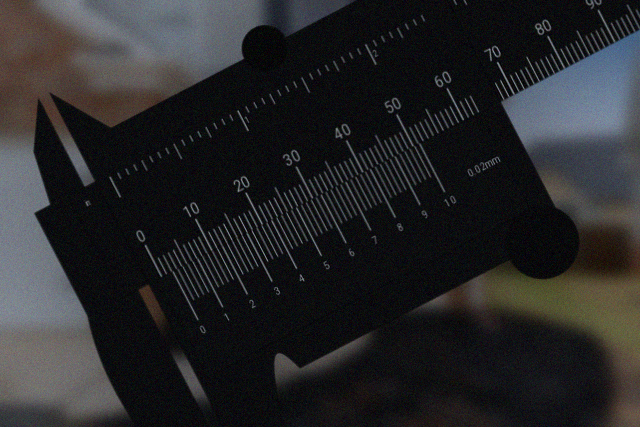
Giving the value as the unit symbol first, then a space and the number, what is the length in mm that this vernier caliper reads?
mm 2.2
